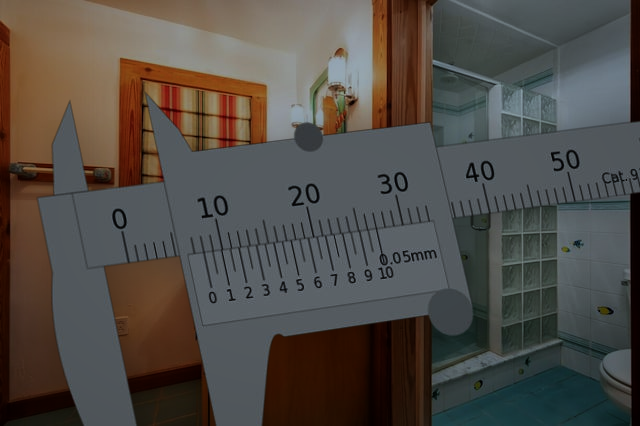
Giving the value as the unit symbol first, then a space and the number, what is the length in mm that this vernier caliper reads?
mm 8.0
